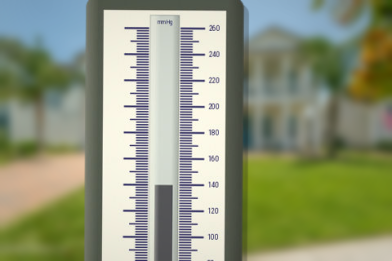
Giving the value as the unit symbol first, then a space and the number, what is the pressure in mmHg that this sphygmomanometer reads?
mmHg 140
